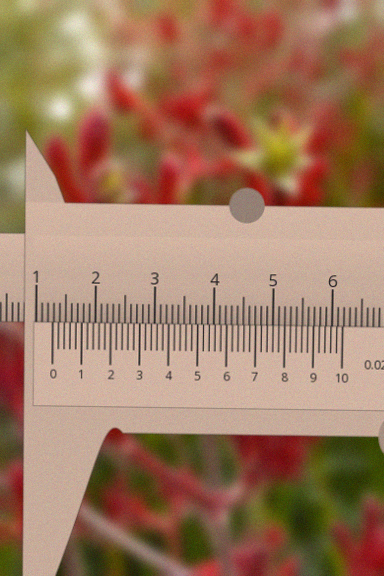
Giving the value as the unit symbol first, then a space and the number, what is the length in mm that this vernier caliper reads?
mm 12.8
